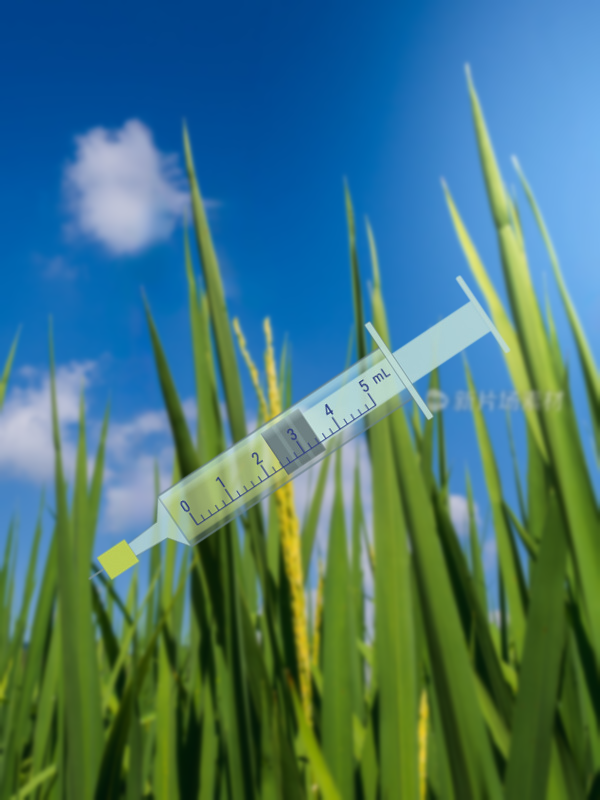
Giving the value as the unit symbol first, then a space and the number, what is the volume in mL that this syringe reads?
mL 2.4
